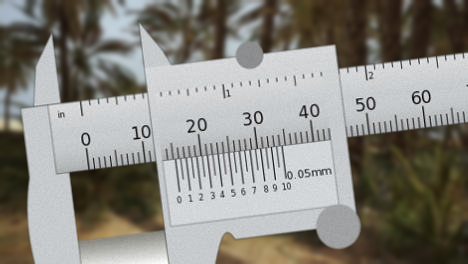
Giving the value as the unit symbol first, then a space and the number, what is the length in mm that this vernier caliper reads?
mm 15.4
